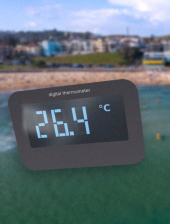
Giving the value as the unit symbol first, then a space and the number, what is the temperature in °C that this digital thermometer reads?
°C 26.4
